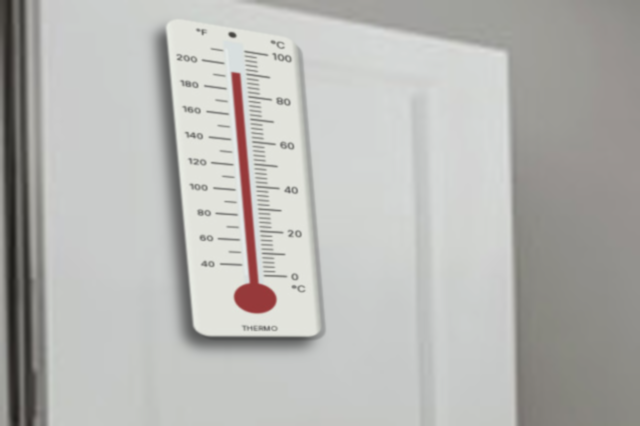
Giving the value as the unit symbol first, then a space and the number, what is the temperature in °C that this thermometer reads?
°C 90
